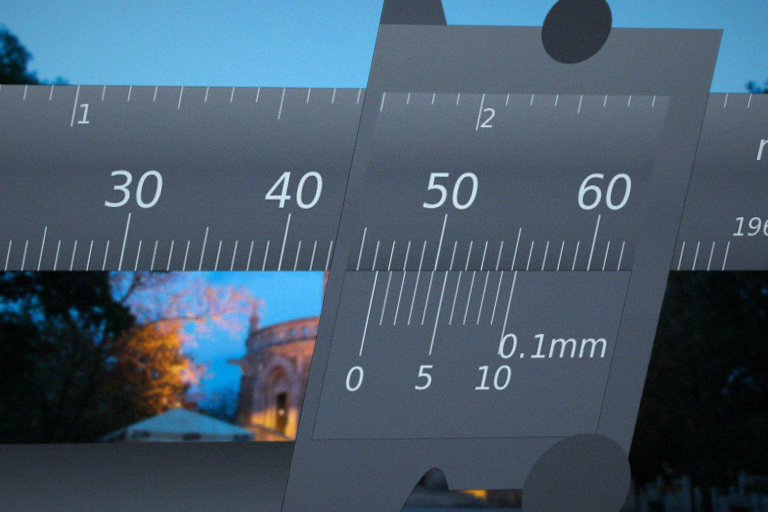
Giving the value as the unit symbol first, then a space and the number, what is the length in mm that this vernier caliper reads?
mm 46.3
